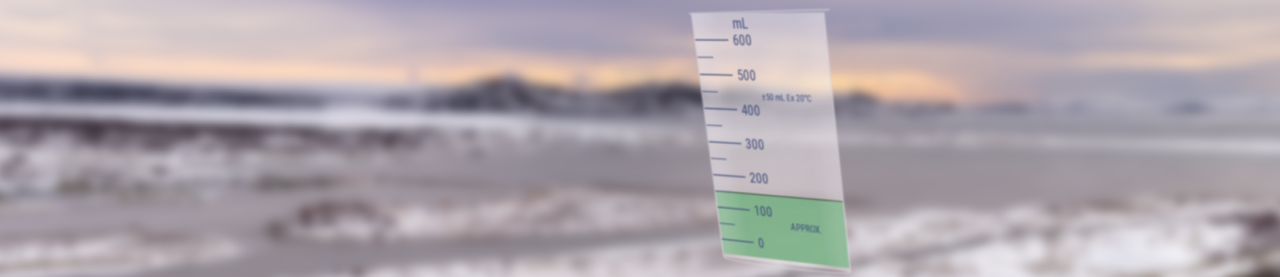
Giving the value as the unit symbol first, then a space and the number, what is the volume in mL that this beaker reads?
mL 150
